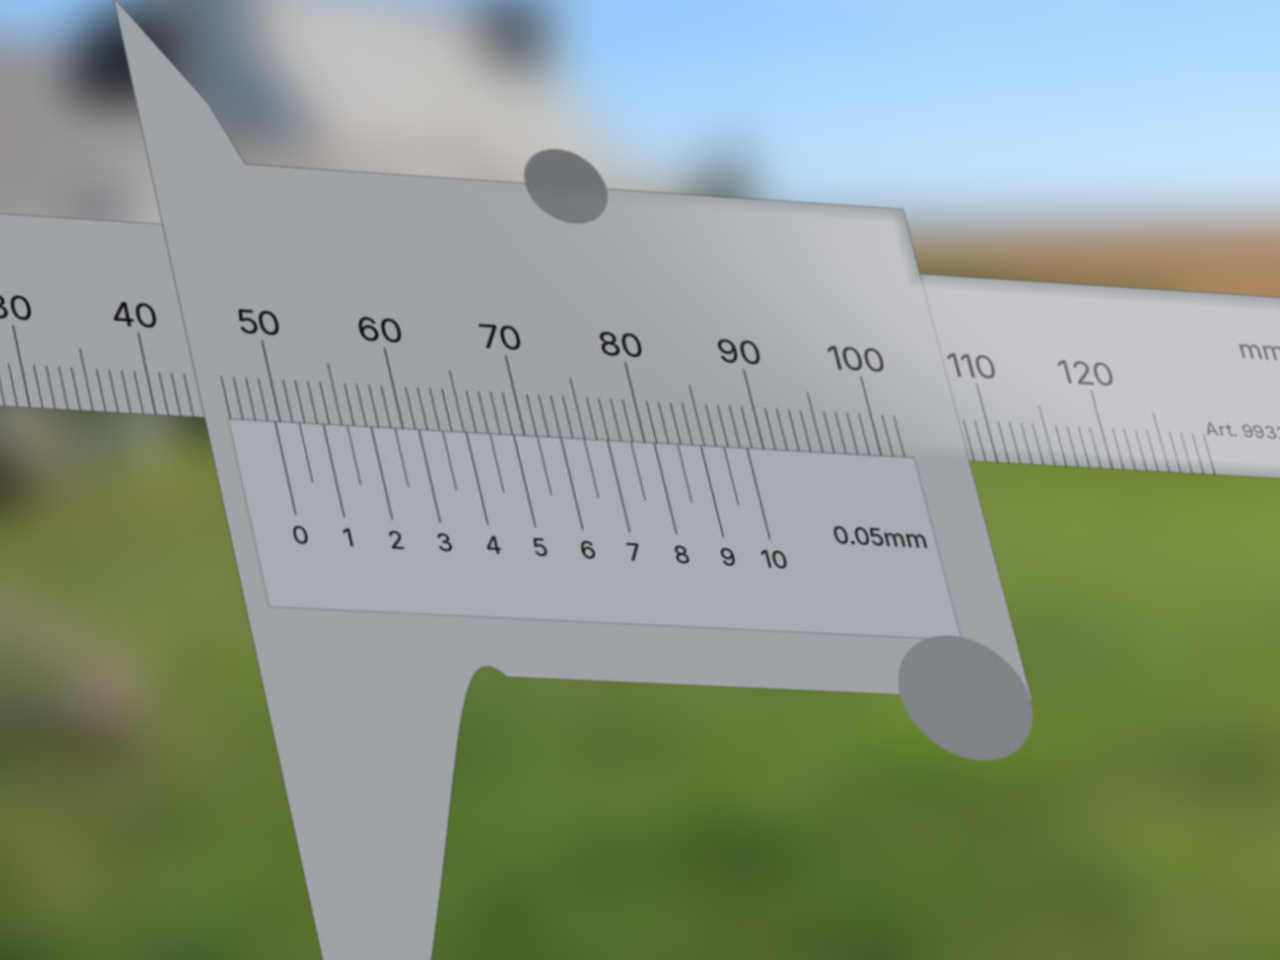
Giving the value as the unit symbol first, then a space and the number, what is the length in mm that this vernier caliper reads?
mm 49.6
